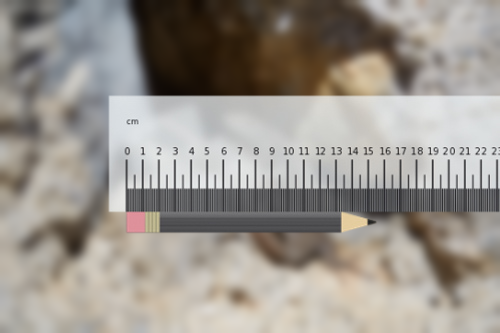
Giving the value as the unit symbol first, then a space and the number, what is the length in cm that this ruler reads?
cm 15.5
